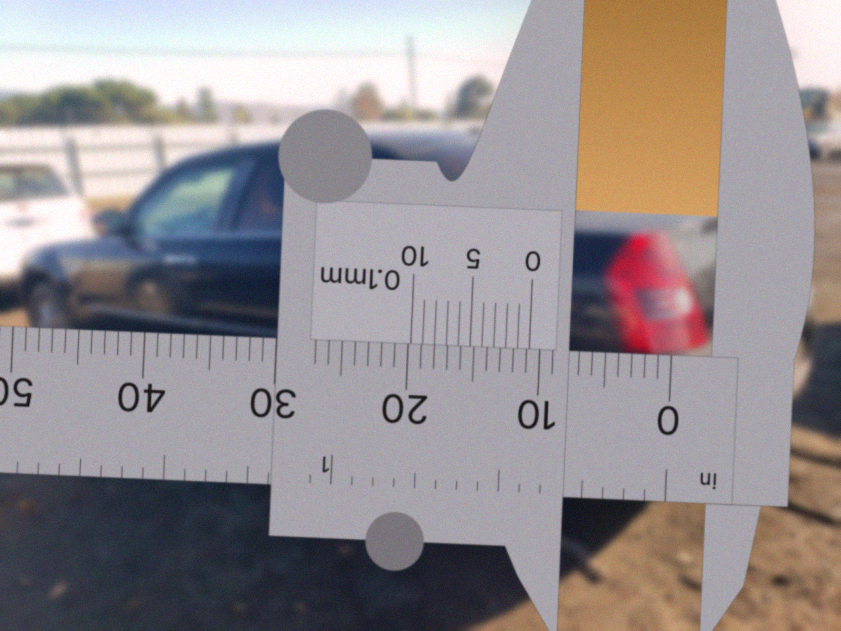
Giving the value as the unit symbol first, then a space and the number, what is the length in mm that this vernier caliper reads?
mm 10.8
